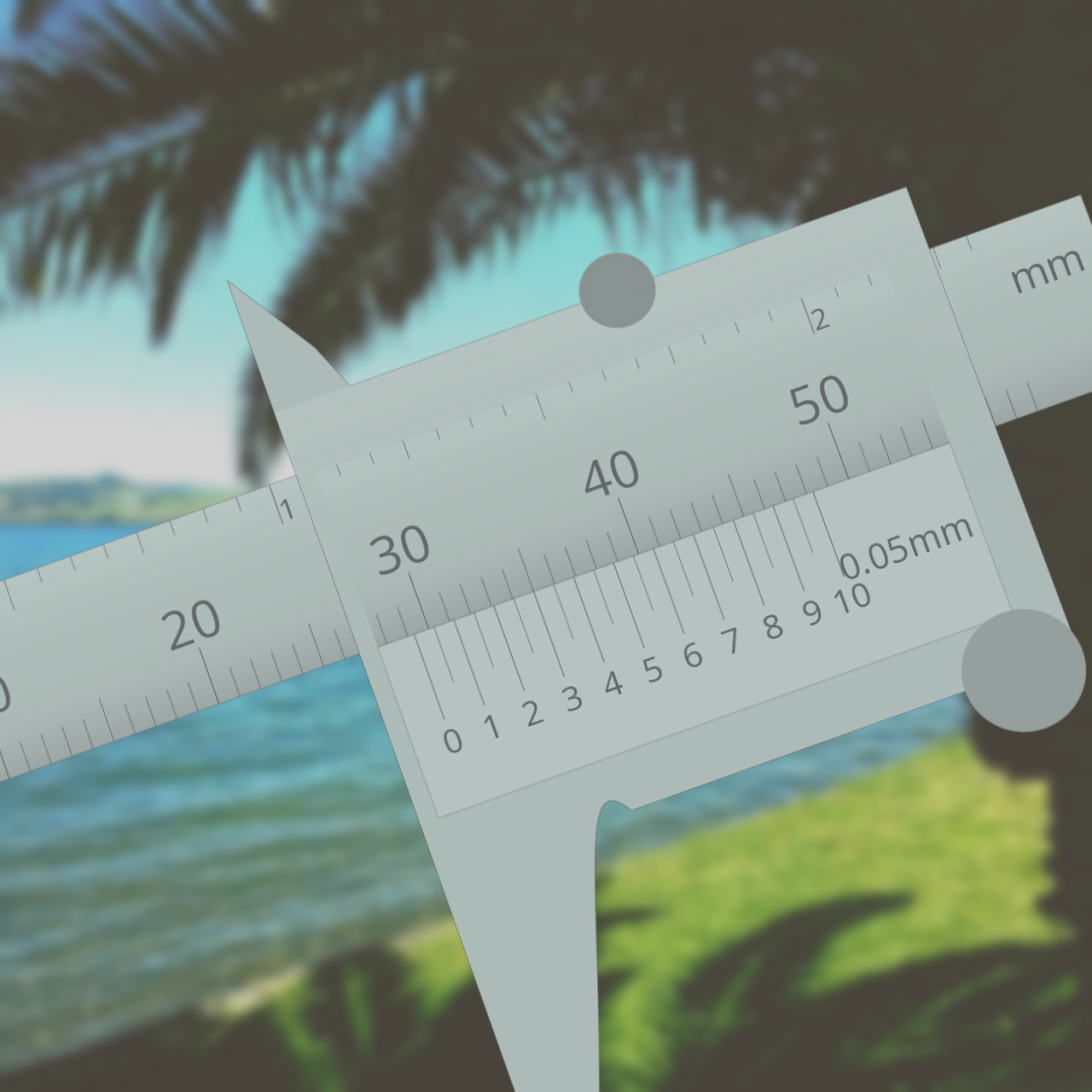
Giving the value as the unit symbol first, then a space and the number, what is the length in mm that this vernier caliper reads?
mm 29.30
